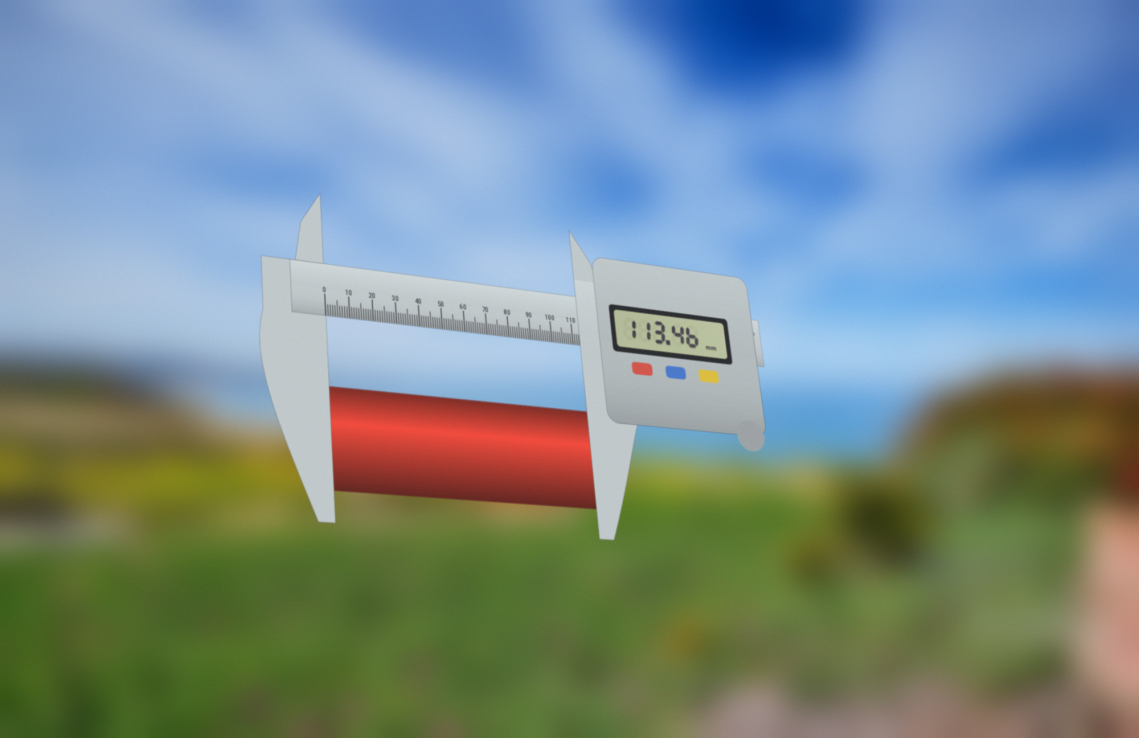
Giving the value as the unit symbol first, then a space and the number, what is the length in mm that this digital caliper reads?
mm 113.46
